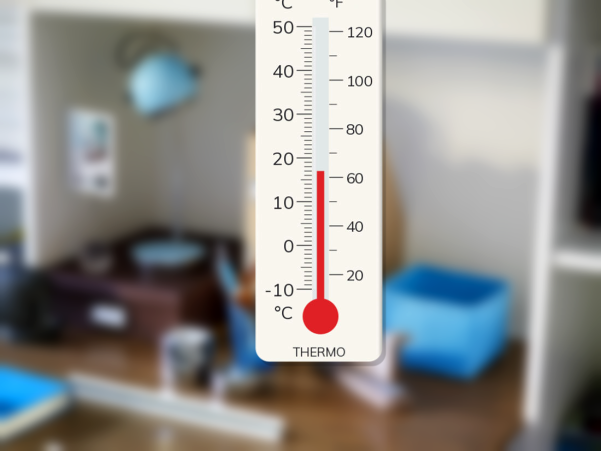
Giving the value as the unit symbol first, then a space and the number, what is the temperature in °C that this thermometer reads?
°C 17
